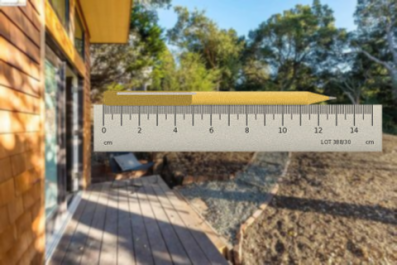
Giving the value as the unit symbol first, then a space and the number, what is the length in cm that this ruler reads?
cm 13
